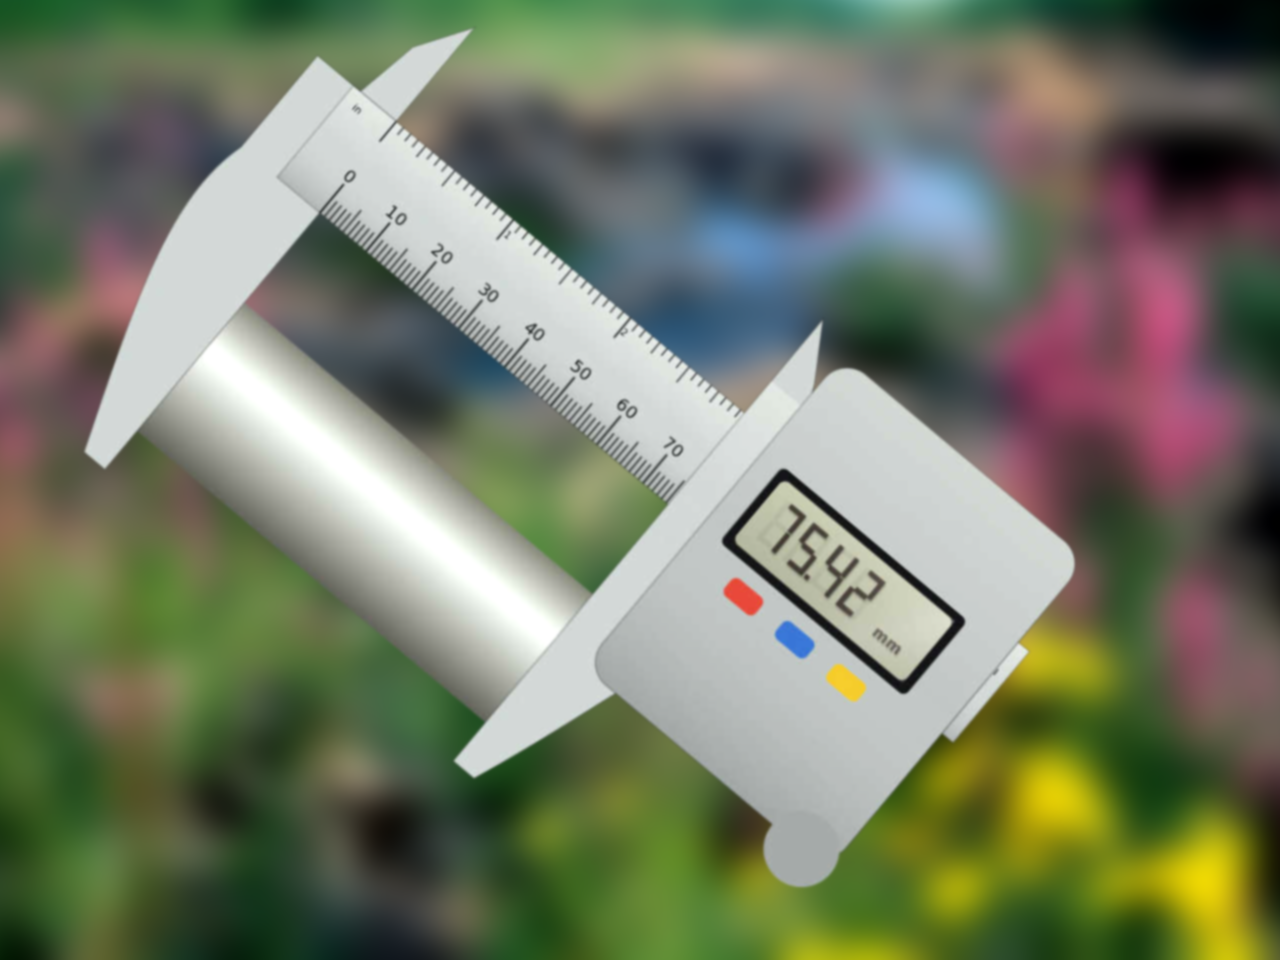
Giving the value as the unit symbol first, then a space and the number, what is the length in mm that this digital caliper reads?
mm 75.42
